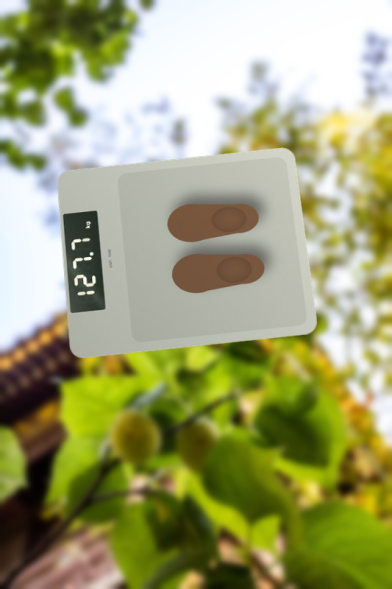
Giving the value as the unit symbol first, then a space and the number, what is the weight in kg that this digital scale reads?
kg 127.7
